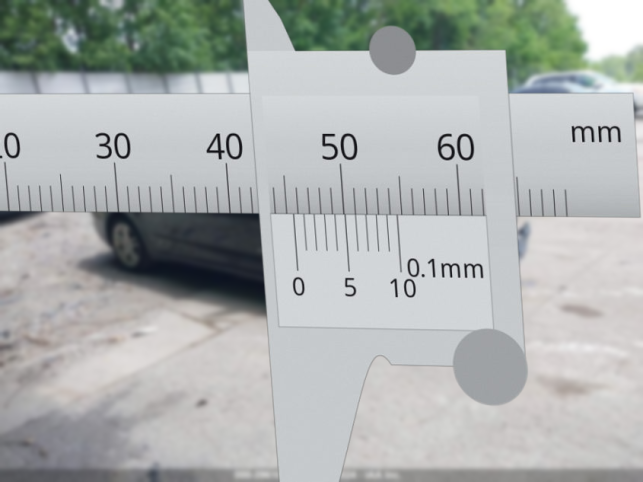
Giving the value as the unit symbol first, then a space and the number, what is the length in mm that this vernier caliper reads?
mm 45.6
